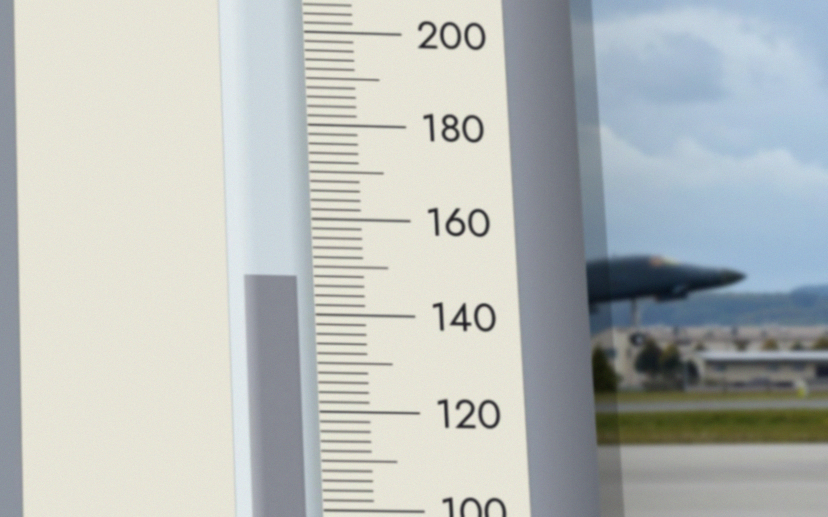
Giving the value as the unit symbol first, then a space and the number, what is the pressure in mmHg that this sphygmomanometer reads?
mmHg 148
